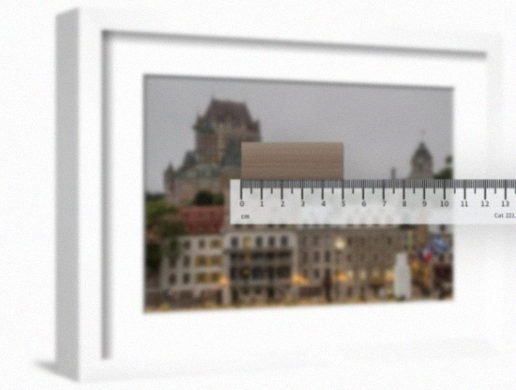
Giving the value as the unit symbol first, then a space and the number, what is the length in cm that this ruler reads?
cm 5
